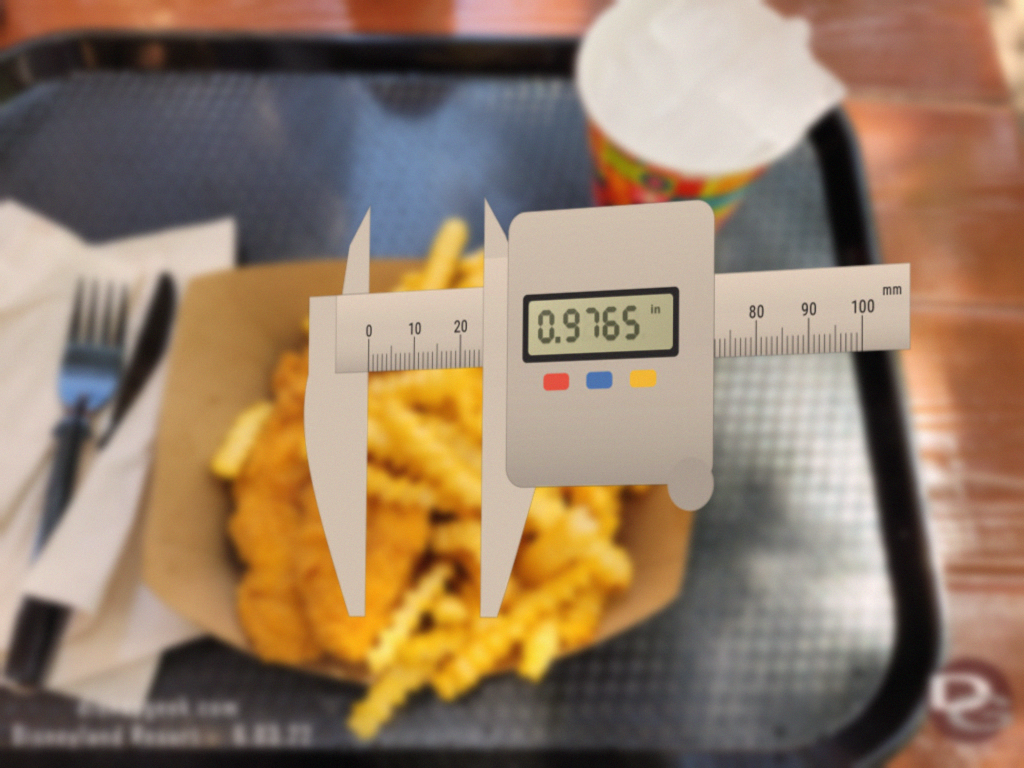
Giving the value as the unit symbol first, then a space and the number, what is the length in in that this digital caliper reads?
in 0.9765
